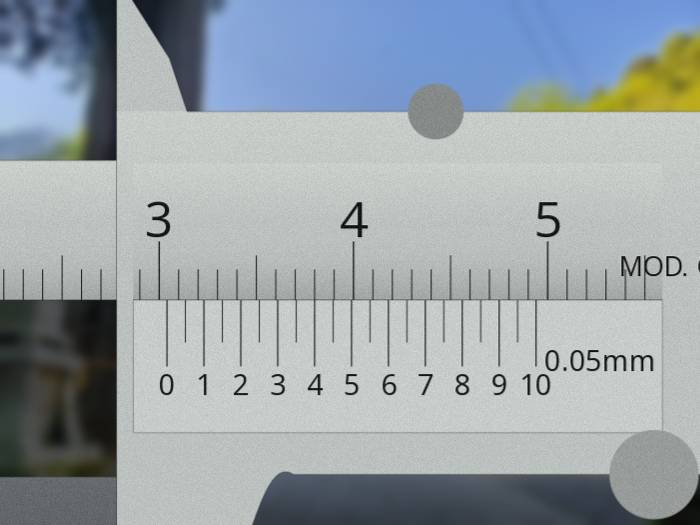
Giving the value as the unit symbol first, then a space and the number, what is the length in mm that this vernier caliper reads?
mm 30.4
